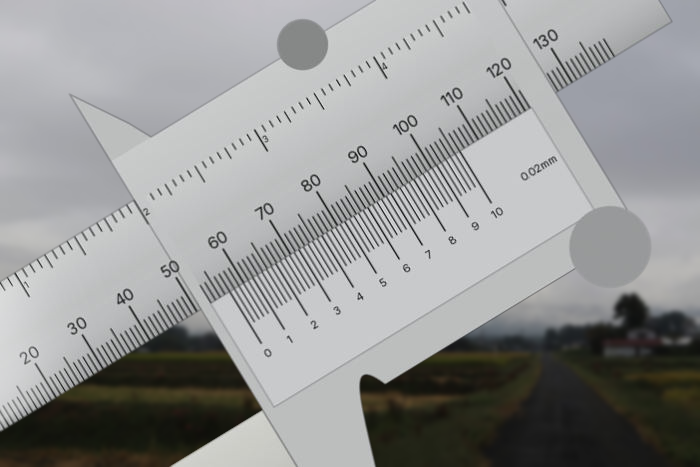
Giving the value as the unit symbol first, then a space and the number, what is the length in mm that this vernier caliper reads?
mm 57.0
